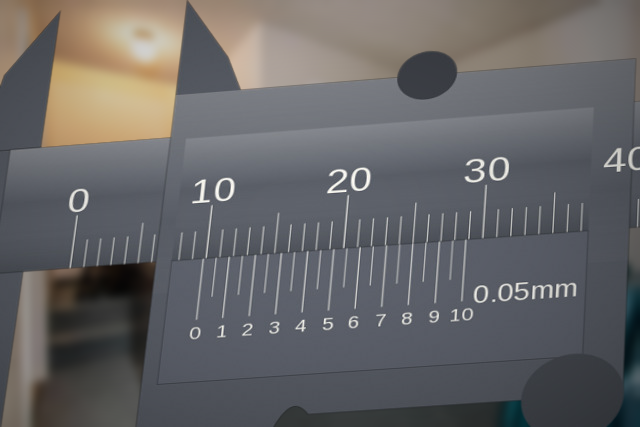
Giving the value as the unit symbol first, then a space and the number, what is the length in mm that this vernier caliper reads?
mm 9.8
